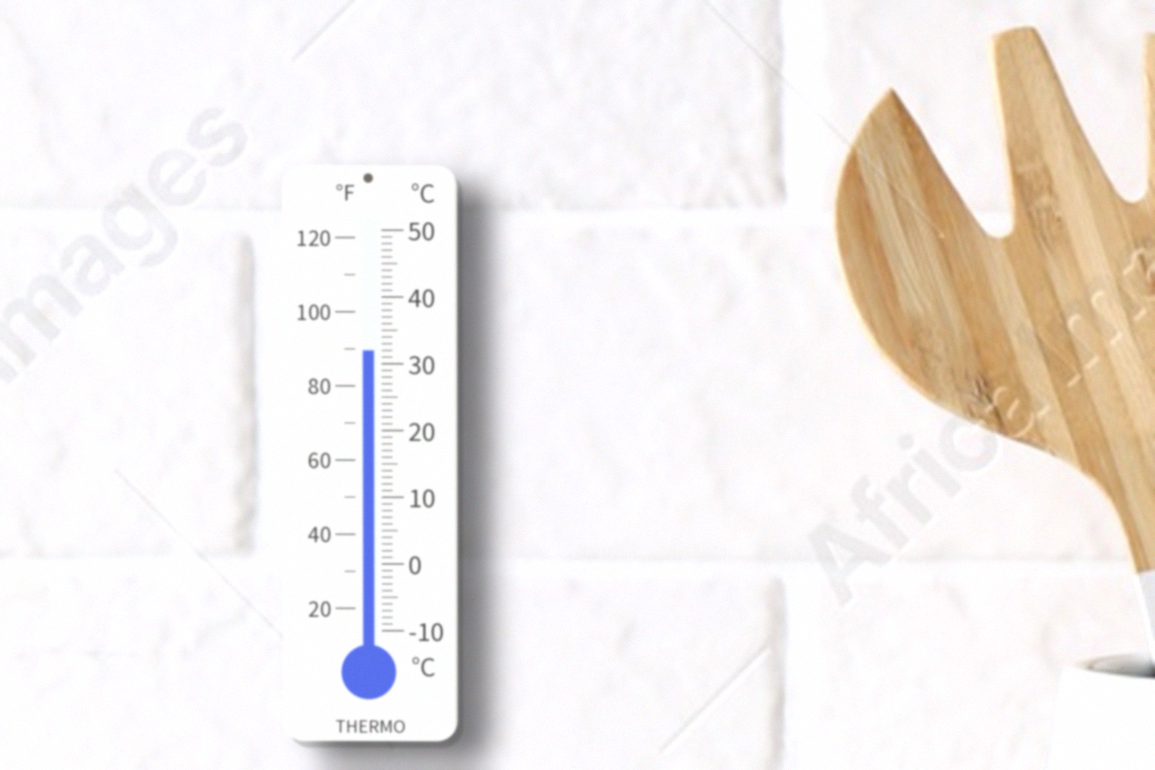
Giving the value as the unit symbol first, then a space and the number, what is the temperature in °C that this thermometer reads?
°C 32
